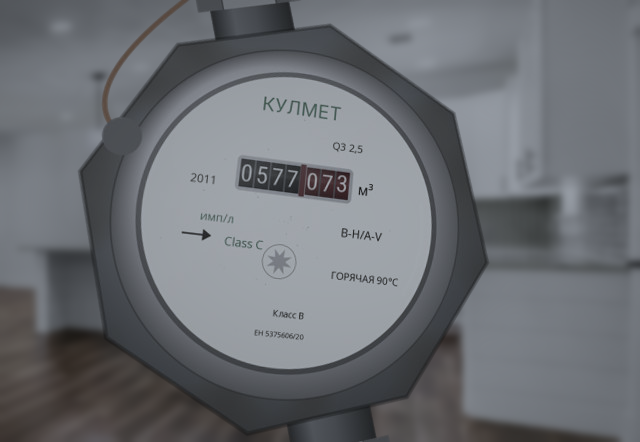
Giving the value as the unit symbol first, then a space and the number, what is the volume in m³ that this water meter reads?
m³ 577.073
